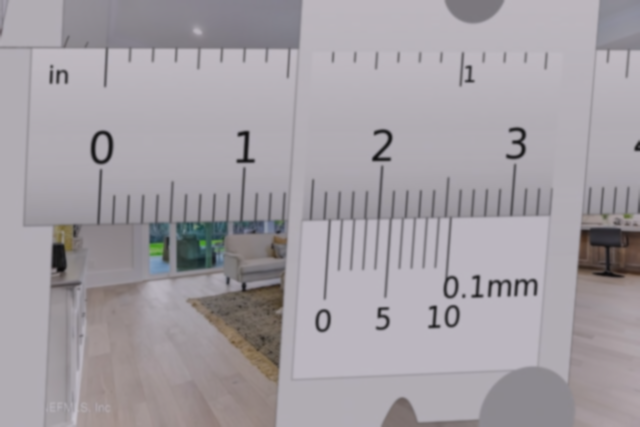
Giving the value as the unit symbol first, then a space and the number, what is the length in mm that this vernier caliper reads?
mm 16.4
